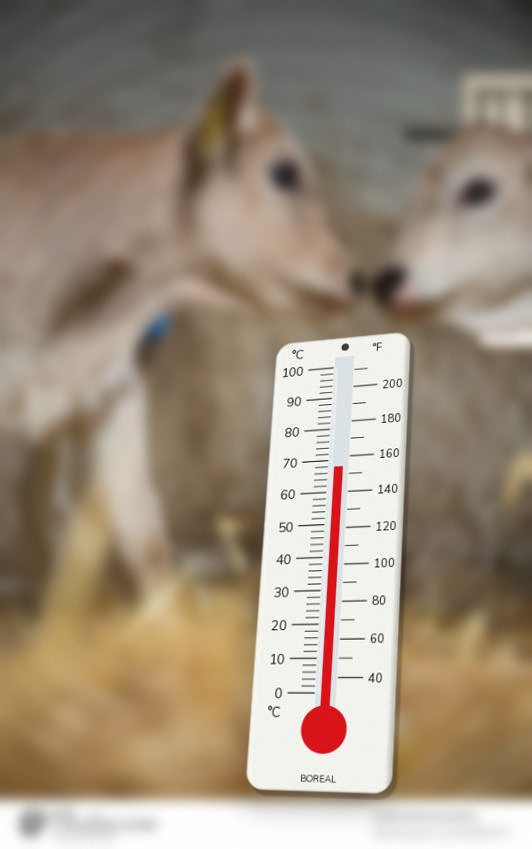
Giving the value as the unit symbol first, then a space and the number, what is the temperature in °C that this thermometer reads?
°C 68
